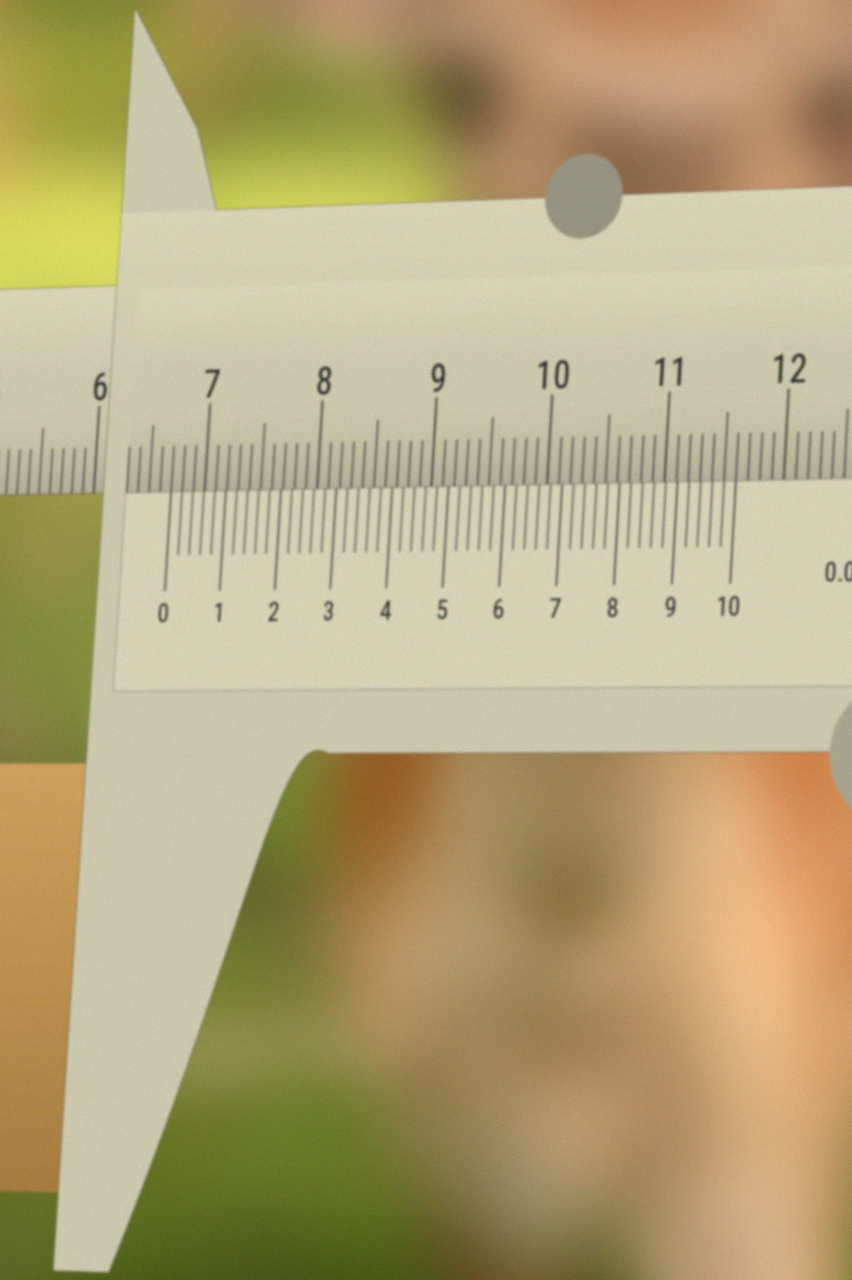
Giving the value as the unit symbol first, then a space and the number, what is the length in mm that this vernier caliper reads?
mm 67.0
